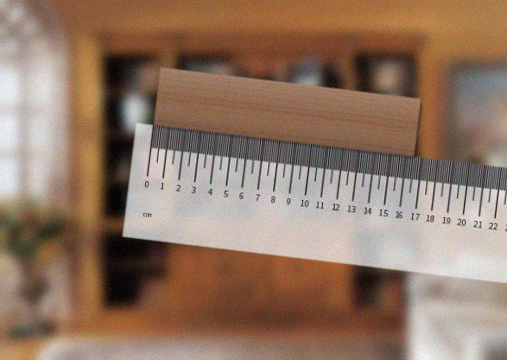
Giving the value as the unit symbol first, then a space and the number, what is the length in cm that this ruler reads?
cm 16.5
